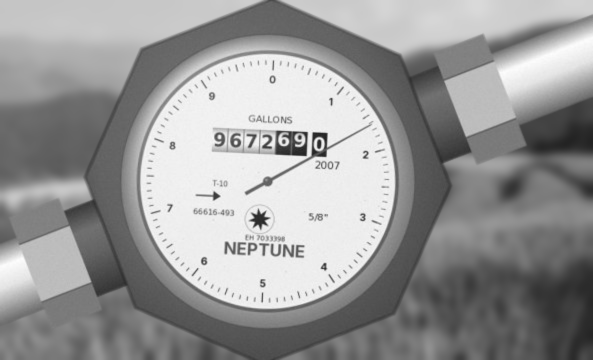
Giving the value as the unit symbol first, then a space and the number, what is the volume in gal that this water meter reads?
gal 9672691.6
